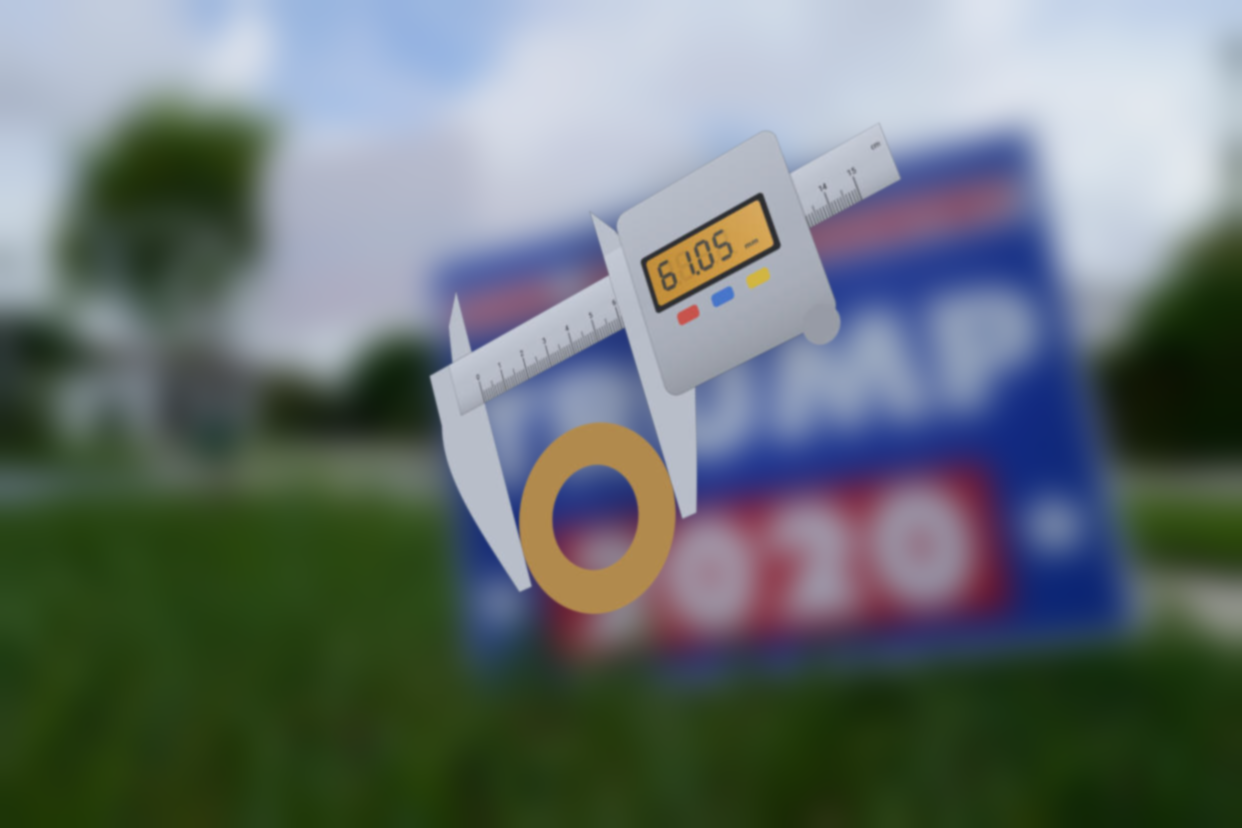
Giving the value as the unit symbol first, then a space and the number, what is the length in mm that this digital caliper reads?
mm 61.05
